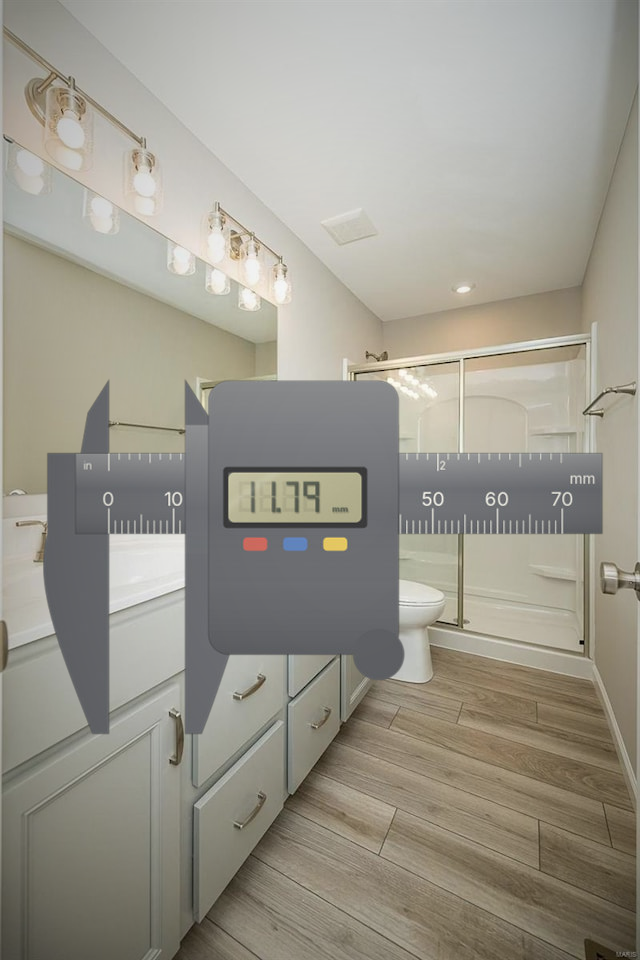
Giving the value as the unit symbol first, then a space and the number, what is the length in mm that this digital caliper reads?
mm 11.79
